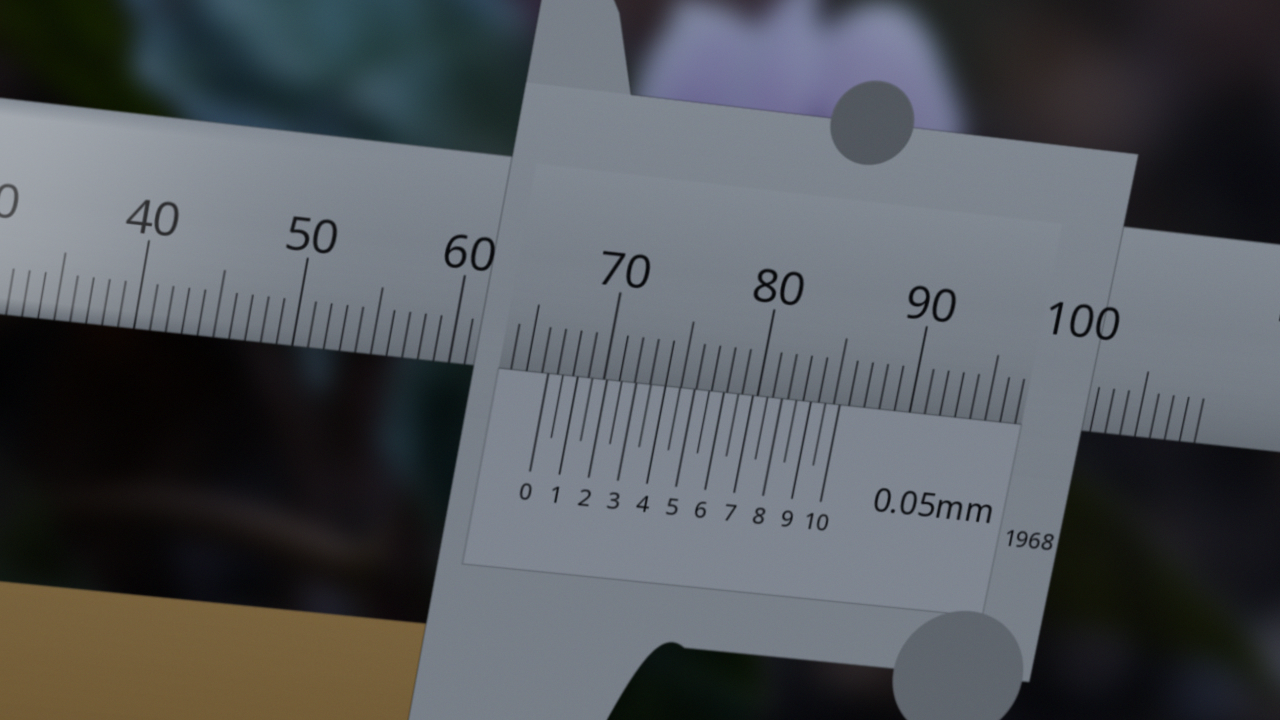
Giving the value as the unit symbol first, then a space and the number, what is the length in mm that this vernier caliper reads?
mm 66.4
